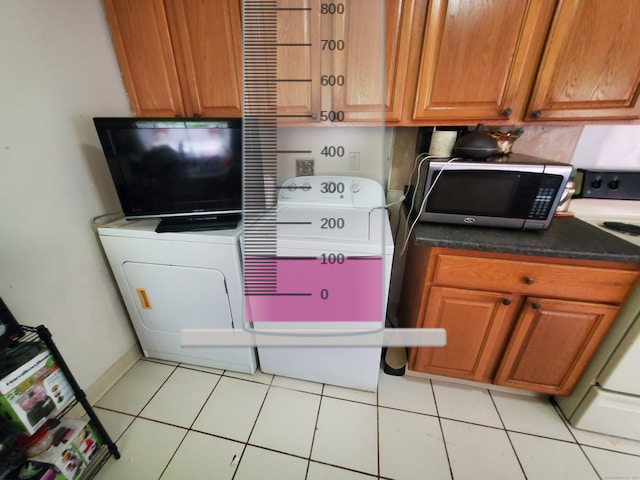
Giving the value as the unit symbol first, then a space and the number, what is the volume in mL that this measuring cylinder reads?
mL 100
